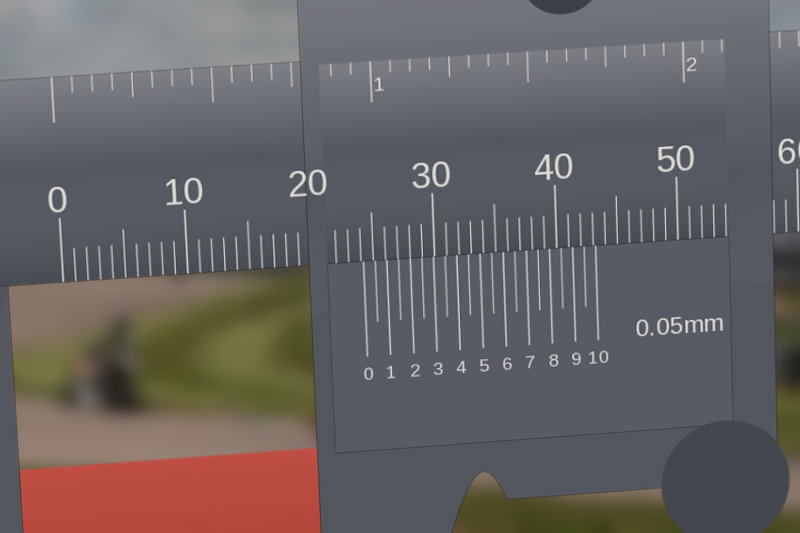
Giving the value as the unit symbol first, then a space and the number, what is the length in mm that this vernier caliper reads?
mm 24.2
